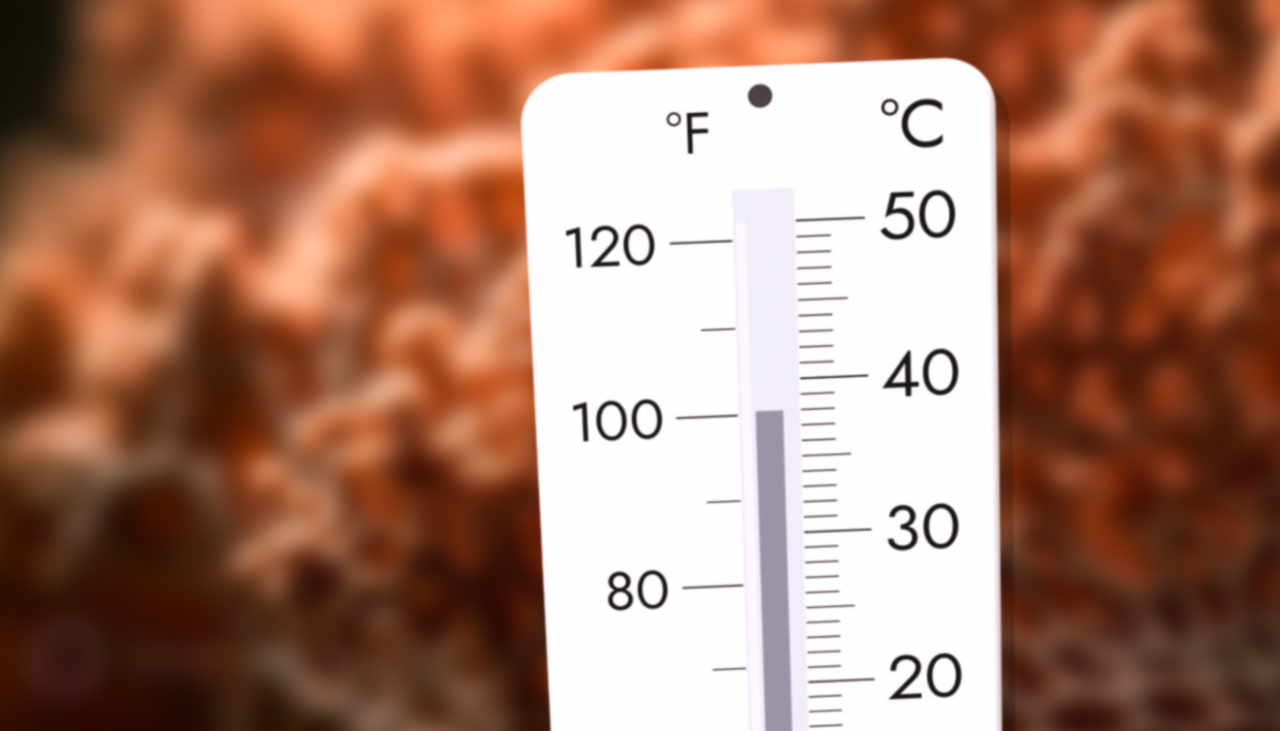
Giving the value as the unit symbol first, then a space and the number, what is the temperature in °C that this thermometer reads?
°C 38
